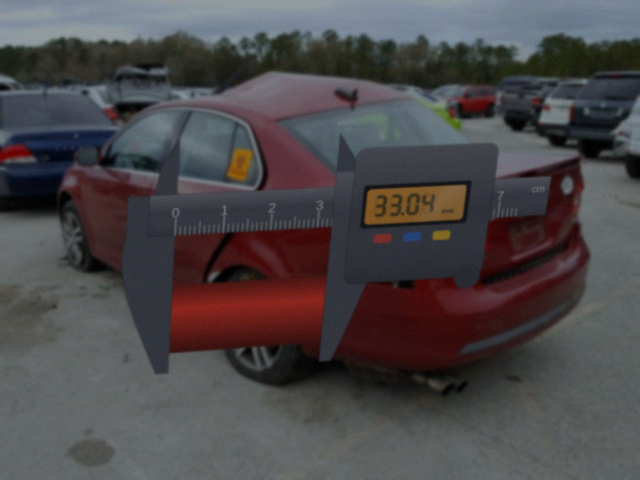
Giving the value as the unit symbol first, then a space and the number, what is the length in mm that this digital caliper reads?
mm 33.04
